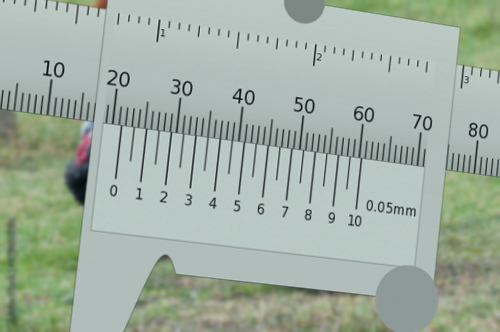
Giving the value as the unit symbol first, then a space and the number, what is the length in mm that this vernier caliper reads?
mm 21.4
